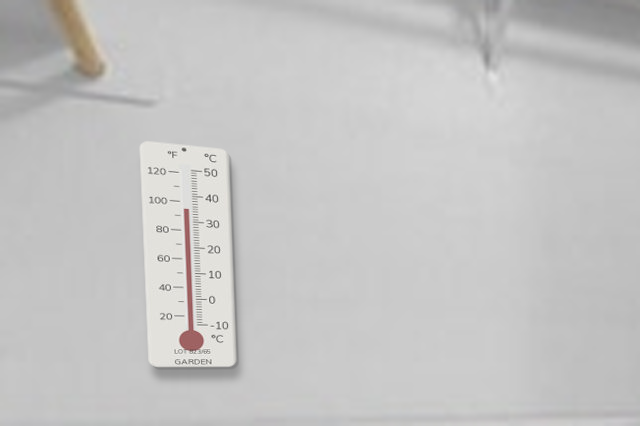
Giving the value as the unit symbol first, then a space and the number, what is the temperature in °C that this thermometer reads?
°C 35
